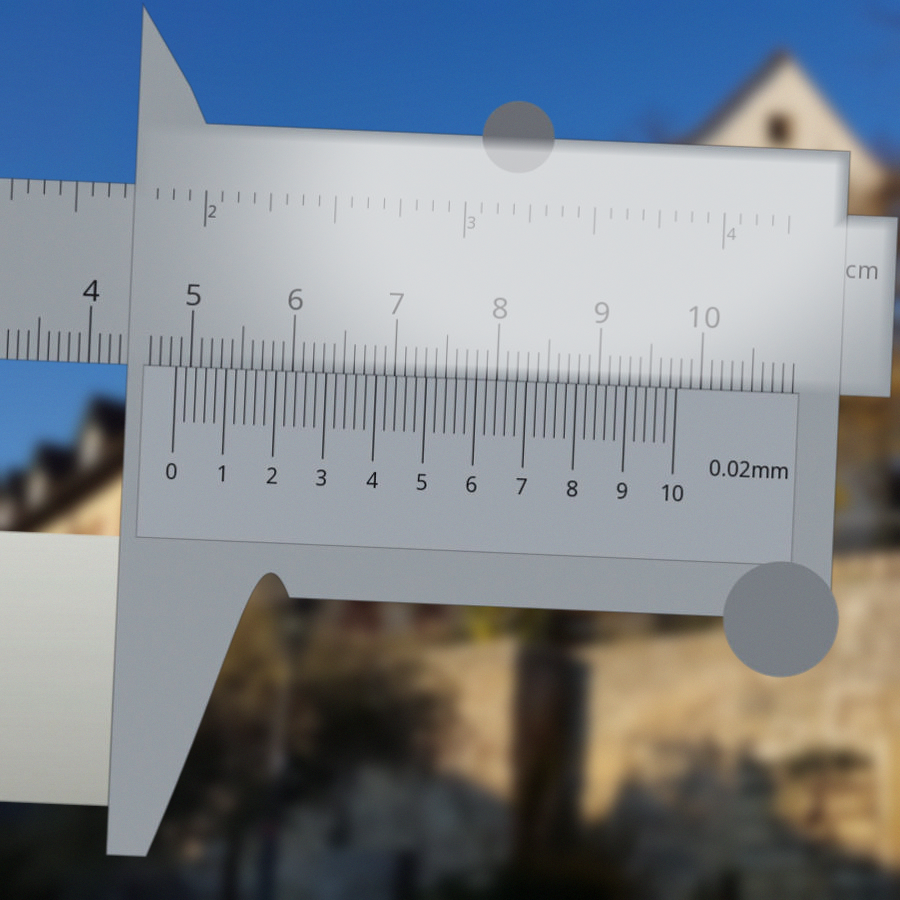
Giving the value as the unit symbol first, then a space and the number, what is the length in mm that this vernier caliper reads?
mm 48.6
